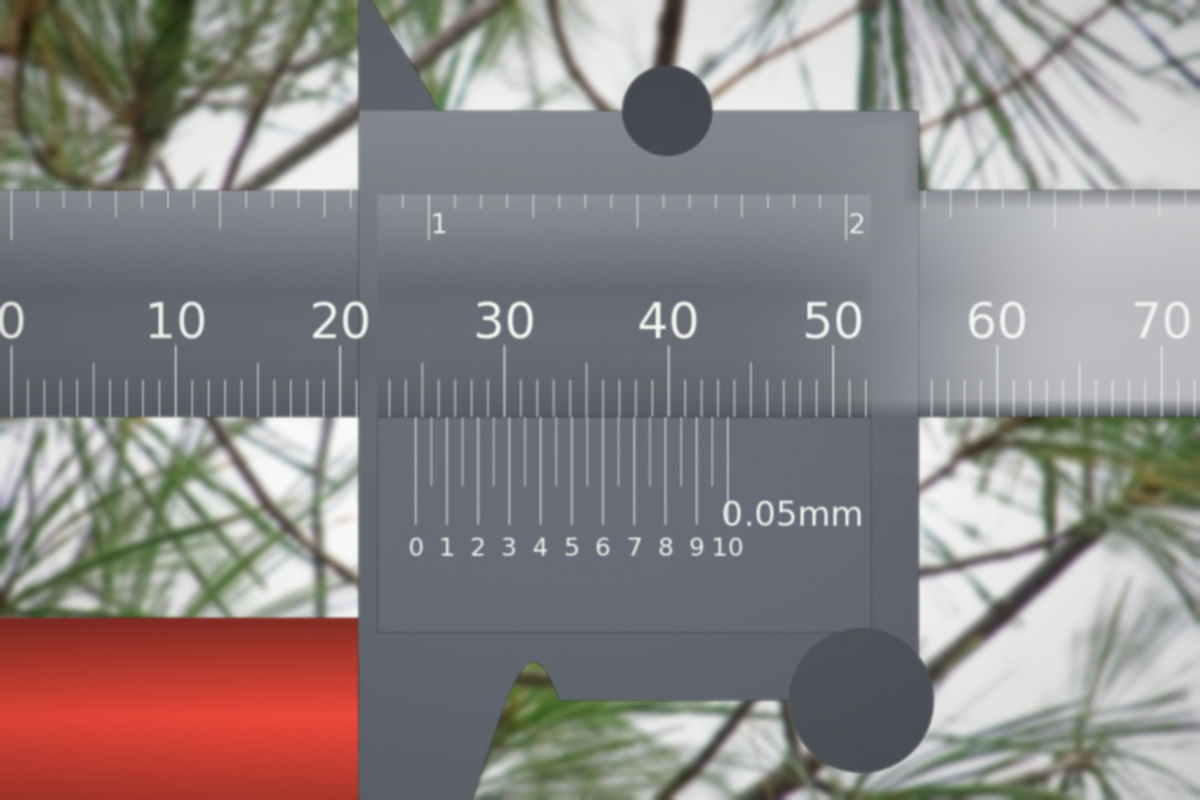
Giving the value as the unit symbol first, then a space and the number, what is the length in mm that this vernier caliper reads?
mm 24.6
